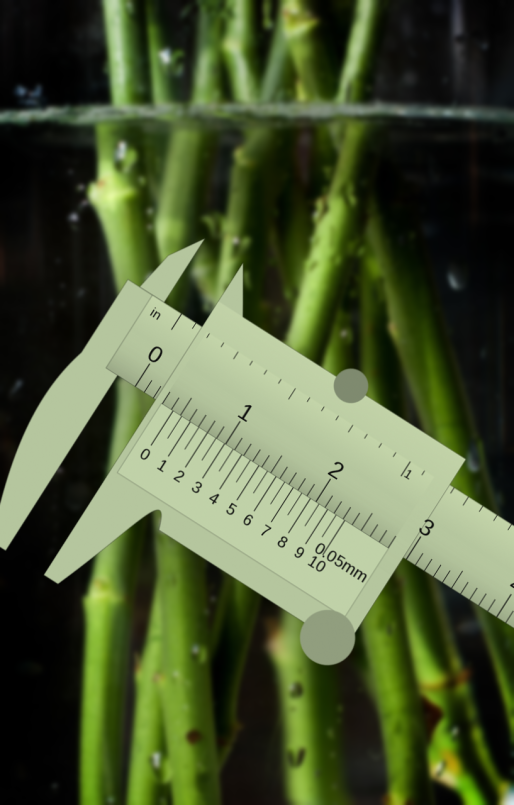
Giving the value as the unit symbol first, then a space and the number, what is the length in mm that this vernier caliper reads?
mm 4.2
